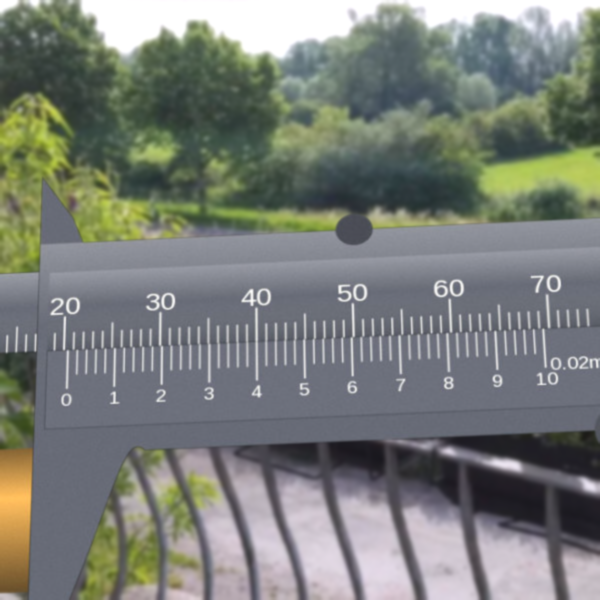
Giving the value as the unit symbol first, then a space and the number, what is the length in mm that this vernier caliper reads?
mm 20.4
